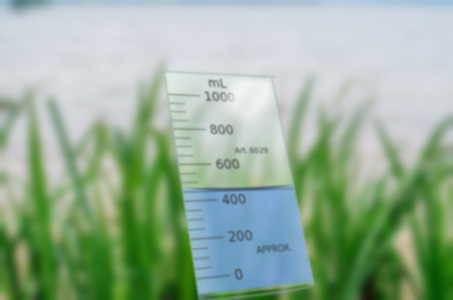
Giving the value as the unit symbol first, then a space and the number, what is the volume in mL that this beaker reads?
mL 450
